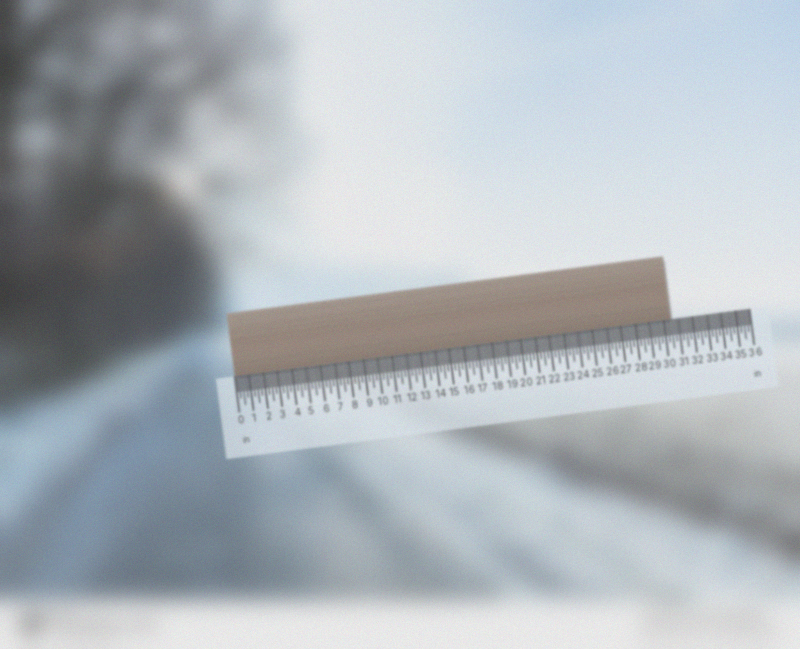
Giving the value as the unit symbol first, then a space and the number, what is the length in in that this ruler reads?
in 30.5
